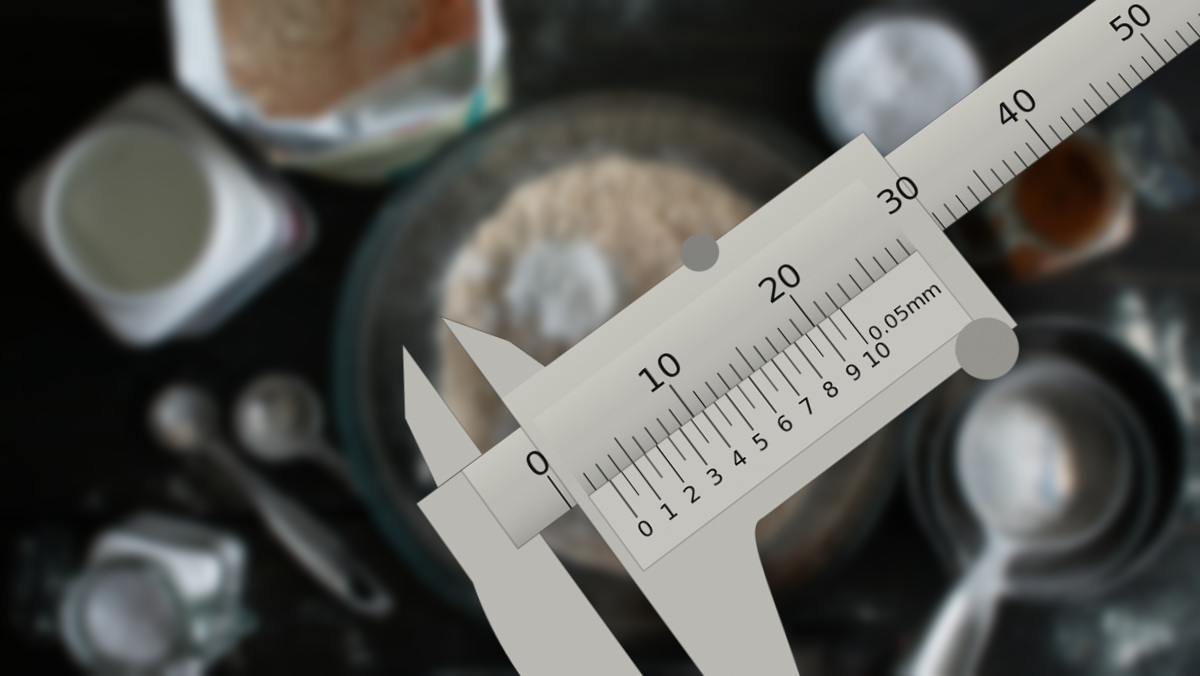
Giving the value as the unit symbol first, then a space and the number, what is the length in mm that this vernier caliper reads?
mm 3.1
